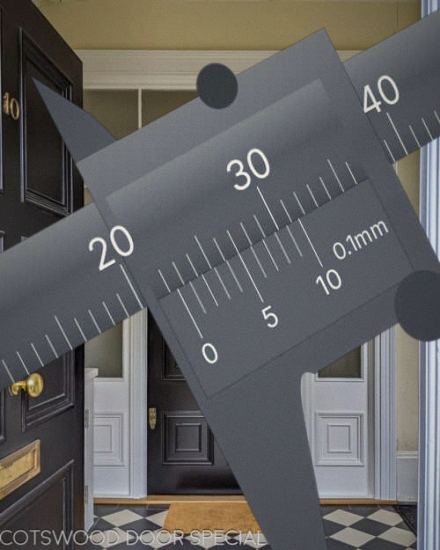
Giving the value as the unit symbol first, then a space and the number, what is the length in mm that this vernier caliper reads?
mm 22.5
